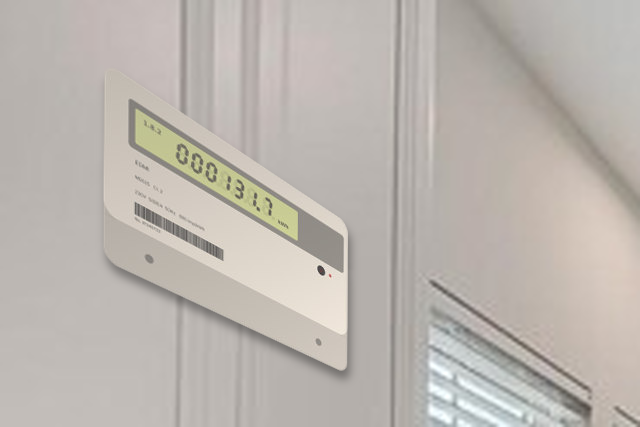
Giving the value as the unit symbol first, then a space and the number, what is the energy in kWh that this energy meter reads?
kWh 131.7
